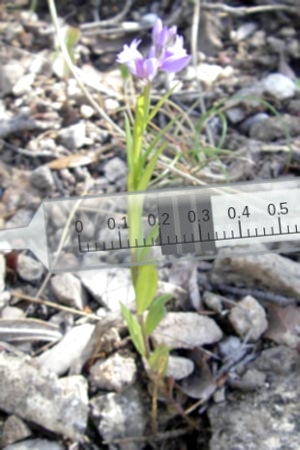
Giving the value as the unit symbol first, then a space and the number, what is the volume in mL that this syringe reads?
mL 0.2
